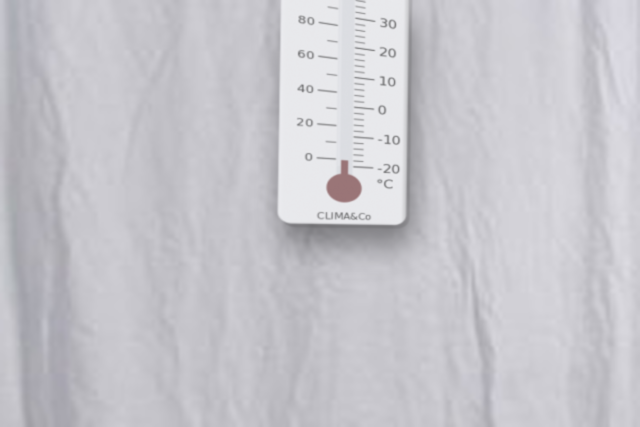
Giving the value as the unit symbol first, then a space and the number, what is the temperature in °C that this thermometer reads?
°C -18
